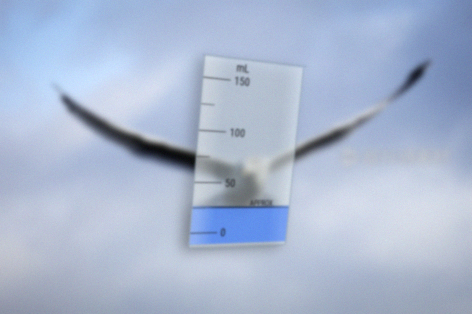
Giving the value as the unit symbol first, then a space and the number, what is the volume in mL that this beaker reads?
mL 25
